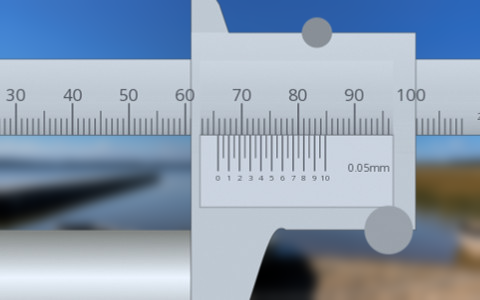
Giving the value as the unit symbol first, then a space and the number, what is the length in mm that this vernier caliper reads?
mm 65.8
